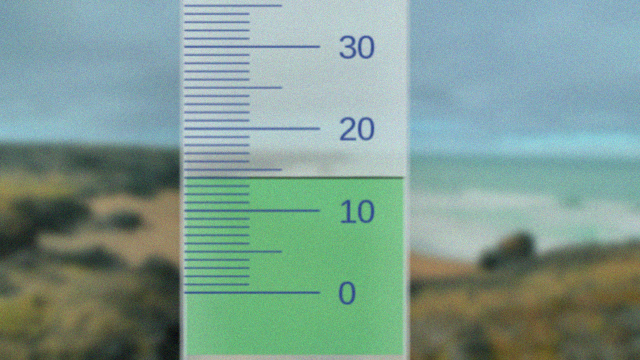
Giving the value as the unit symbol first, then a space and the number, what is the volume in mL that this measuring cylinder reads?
mL 14
